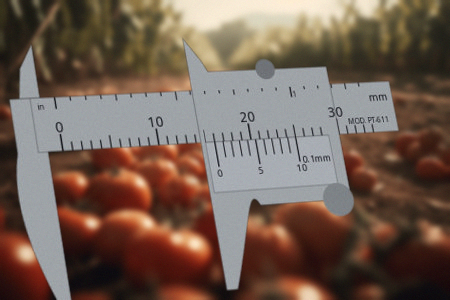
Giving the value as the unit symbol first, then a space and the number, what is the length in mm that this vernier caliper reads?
mm 16.0
